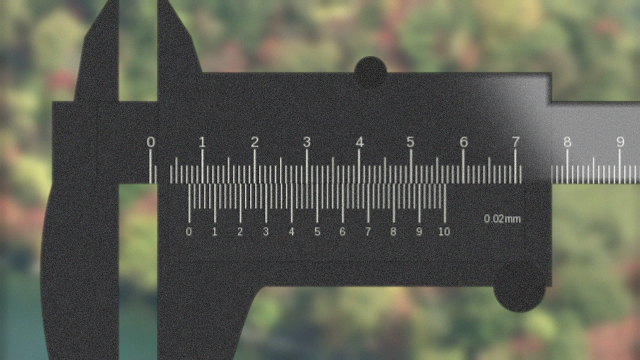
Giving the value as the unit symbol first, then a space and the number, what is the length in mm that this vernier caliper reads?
mm 7.5
